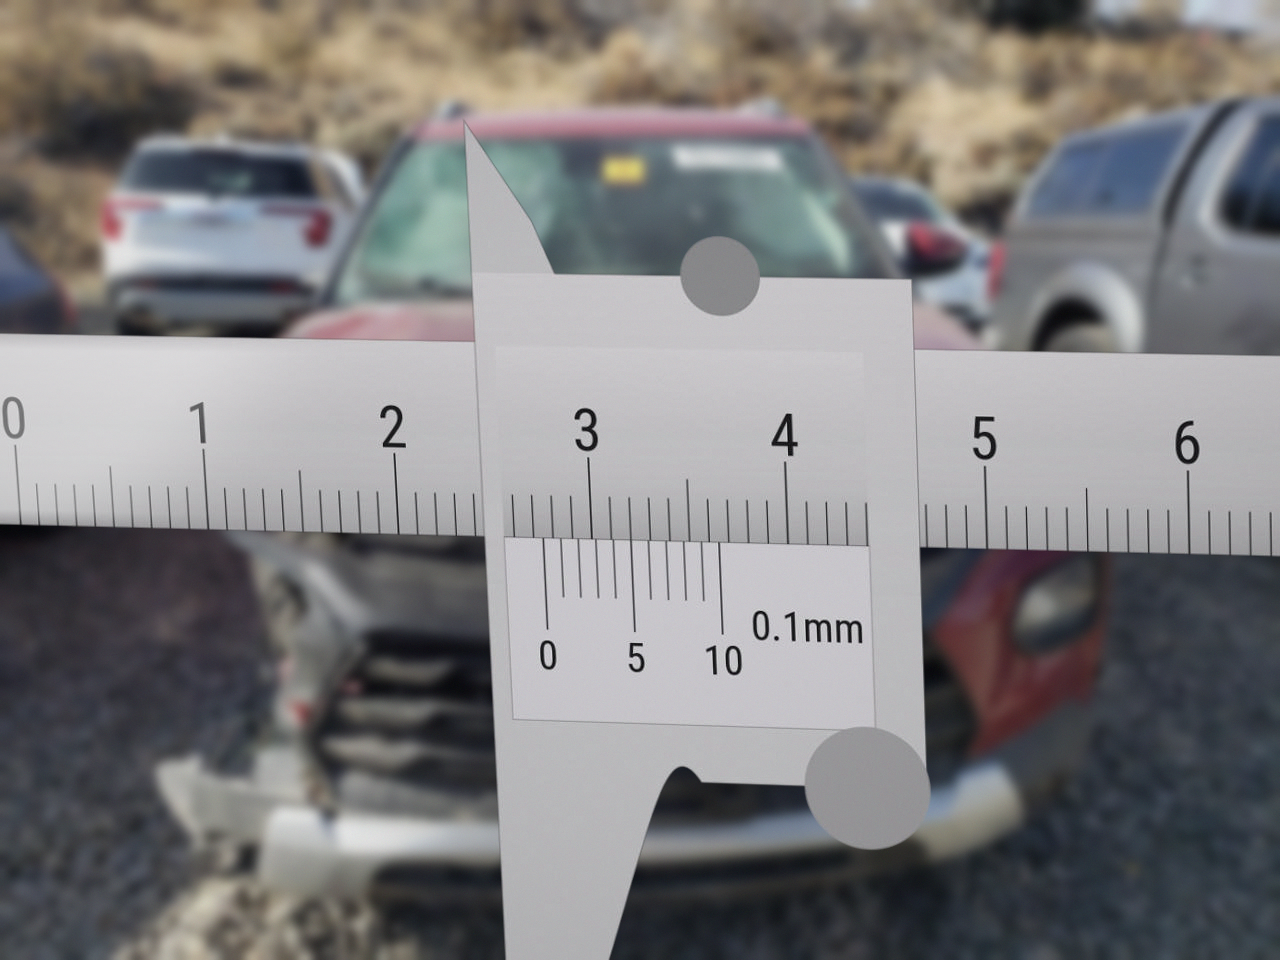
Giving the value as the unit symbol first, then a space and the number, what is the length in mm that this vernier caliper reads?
mm 27.5
